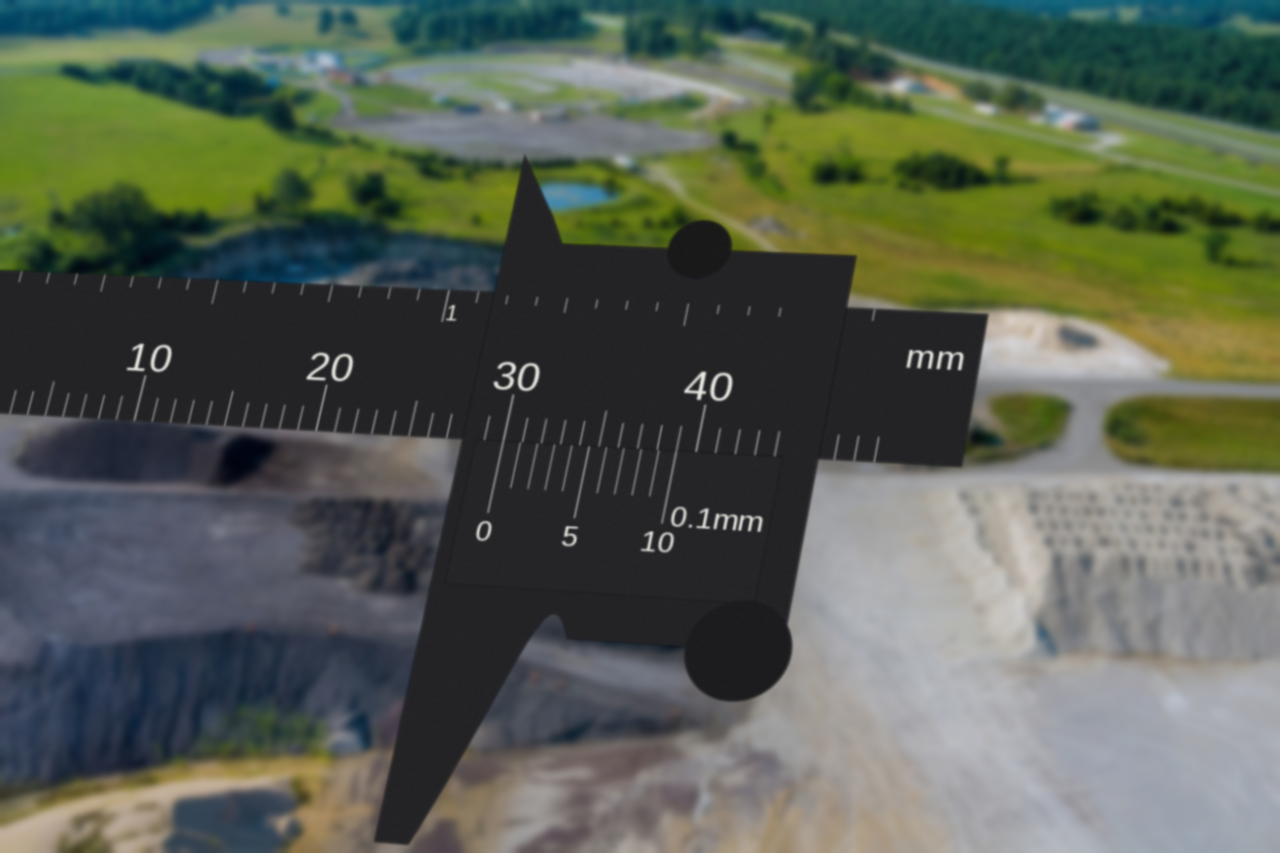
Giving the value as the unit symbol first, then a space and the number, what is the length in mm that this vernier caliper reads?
mm 30.0
